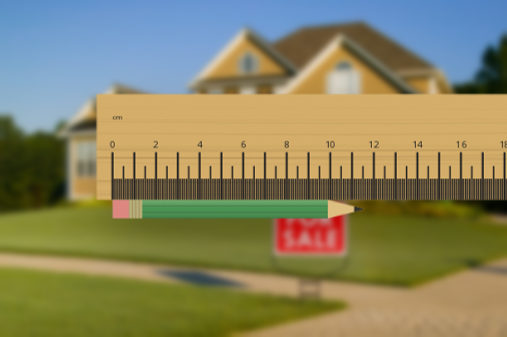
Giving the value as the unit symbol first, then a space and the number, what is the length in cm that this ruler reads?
cm 11.5
